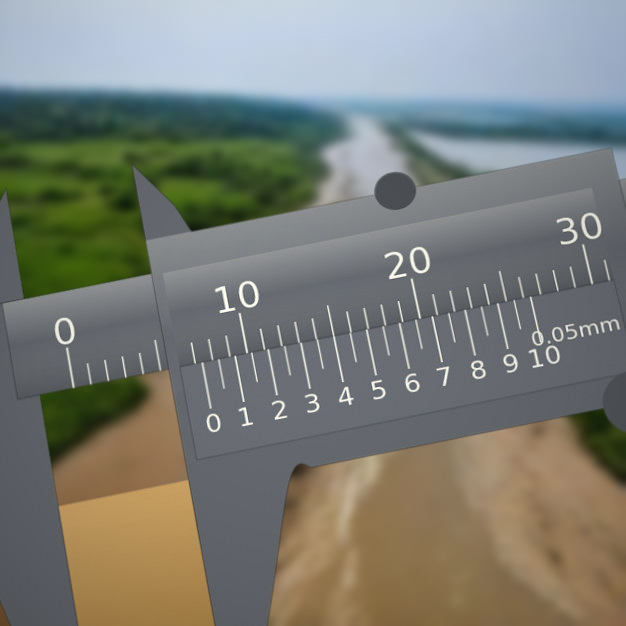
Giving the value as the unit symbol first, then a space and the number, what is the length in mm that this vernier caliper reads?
mm 7.4
